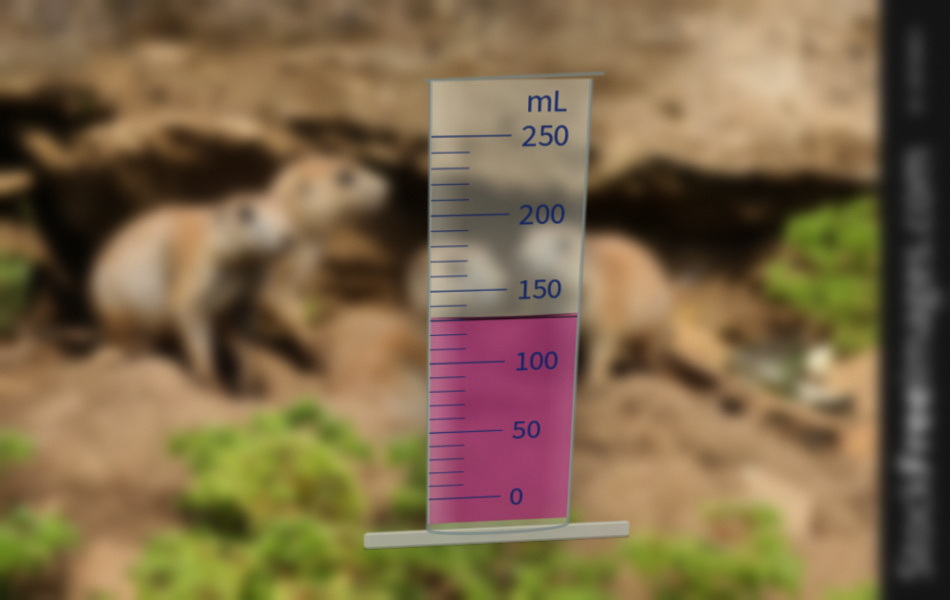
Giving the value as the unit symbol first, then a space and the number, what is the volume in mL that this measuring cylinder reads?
mL 130
